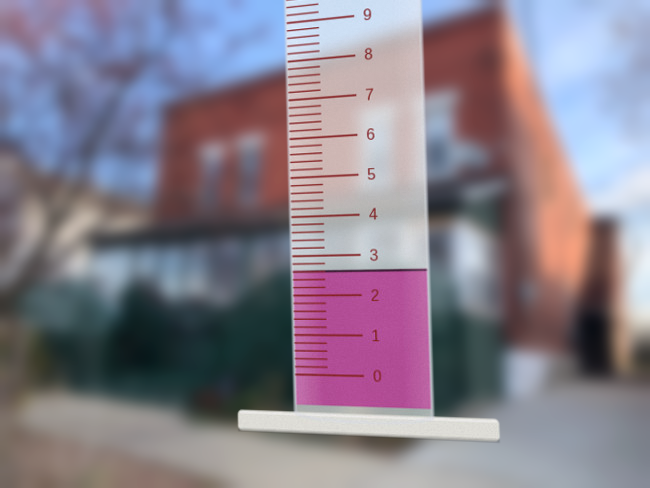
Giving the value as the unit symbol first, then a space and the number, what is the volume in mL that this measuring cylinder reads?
mL 2.6
